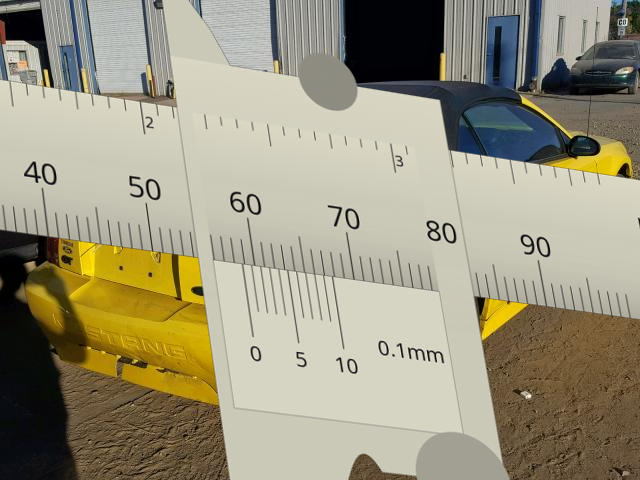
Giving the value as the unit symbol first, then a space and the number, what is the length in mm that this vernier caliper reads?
mm 58.8
